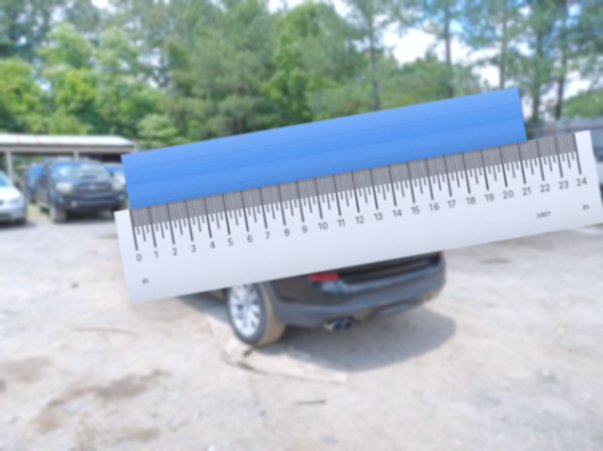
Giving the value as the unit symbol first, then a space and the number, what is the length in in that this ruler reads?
in 21.5
